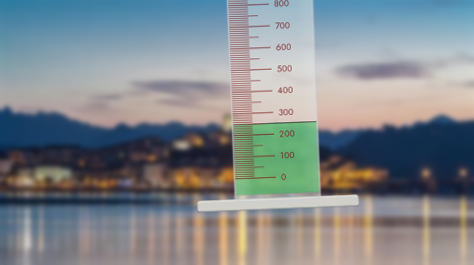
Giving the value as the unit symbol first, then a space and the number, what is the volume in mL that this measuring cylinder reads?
mL 250
